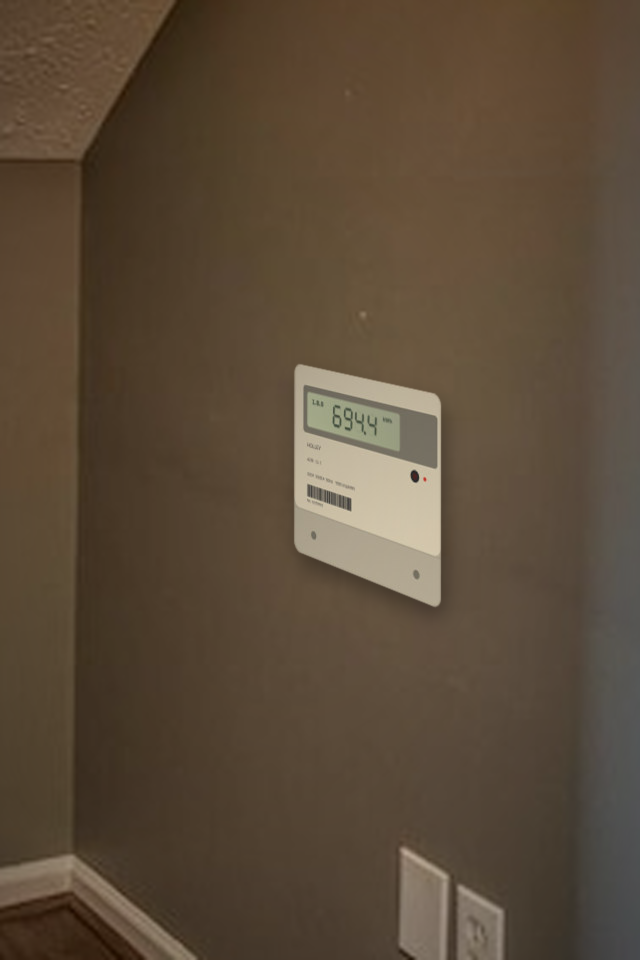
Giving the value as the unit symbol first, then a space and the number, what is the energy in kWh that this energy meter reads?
kWh 694.4
